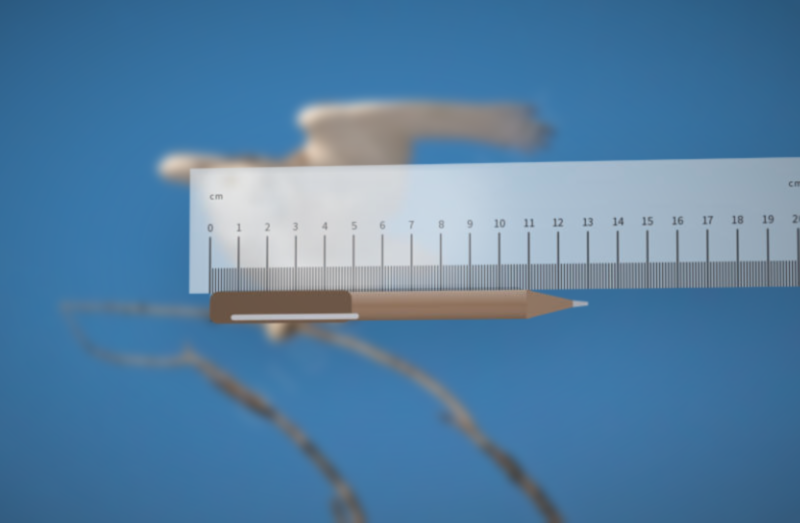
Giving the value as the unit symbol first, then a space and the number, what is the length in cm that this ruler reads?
cm 13
